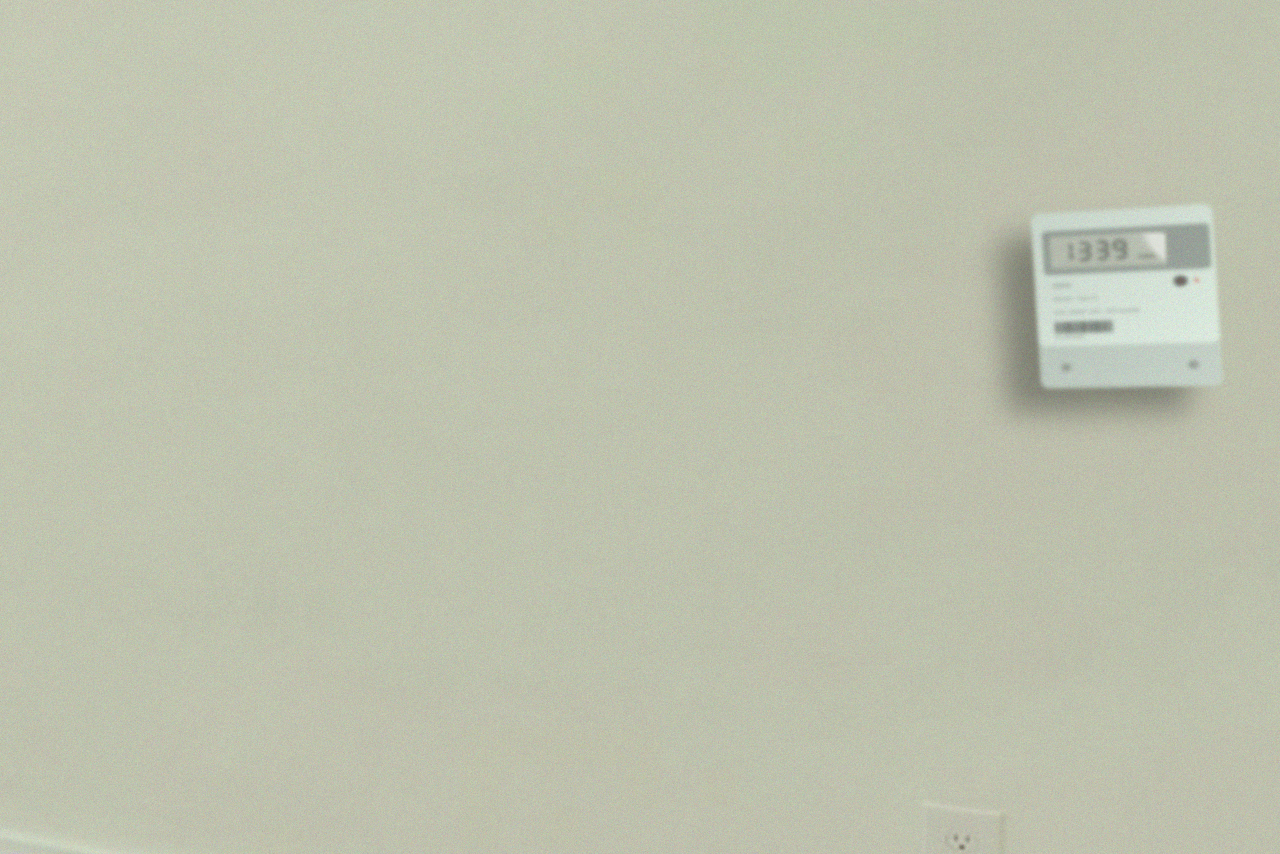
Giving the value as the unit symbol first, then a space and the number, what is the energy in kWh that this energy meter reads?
kWh 1339
